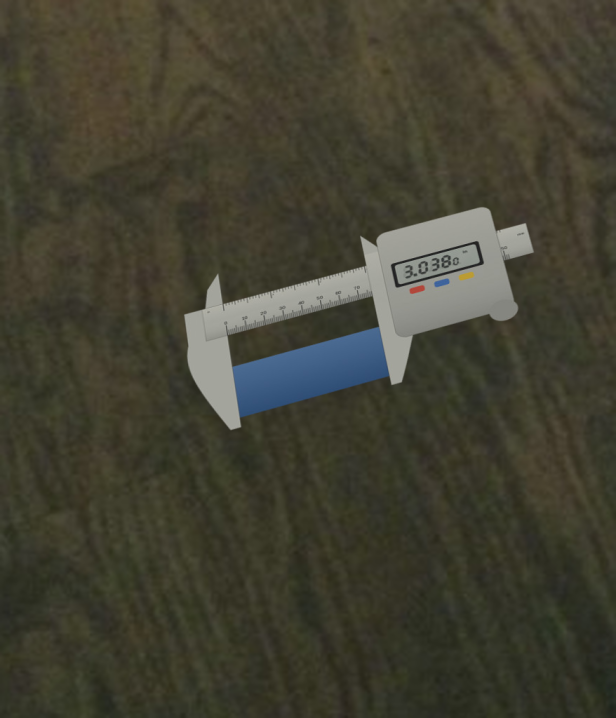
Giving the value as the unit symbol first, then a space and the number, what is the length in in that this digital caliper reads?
in 3.0380
